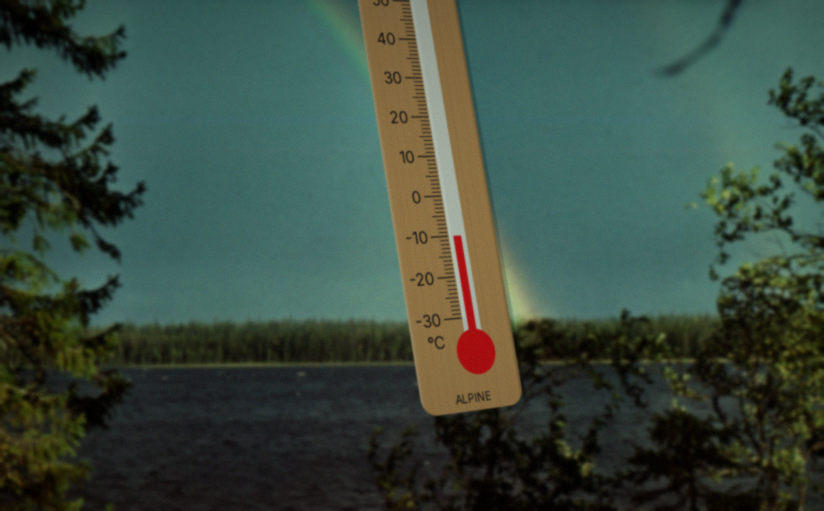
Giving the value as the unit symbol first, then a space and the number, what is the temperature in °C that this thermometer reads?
°C -10
